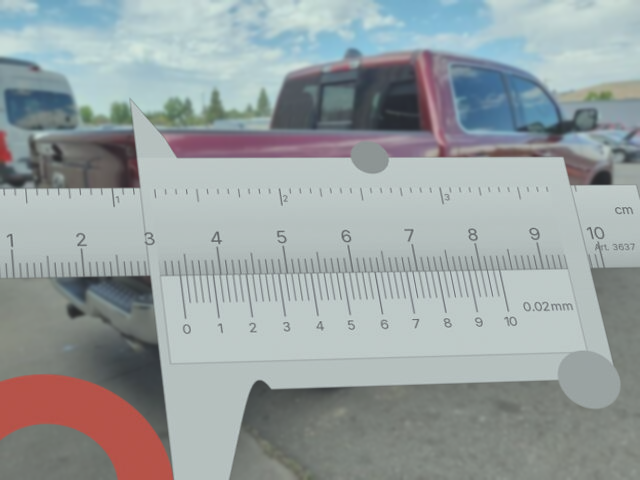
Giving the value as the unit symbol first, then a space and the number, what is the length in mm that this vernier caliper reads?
mm 34.0
